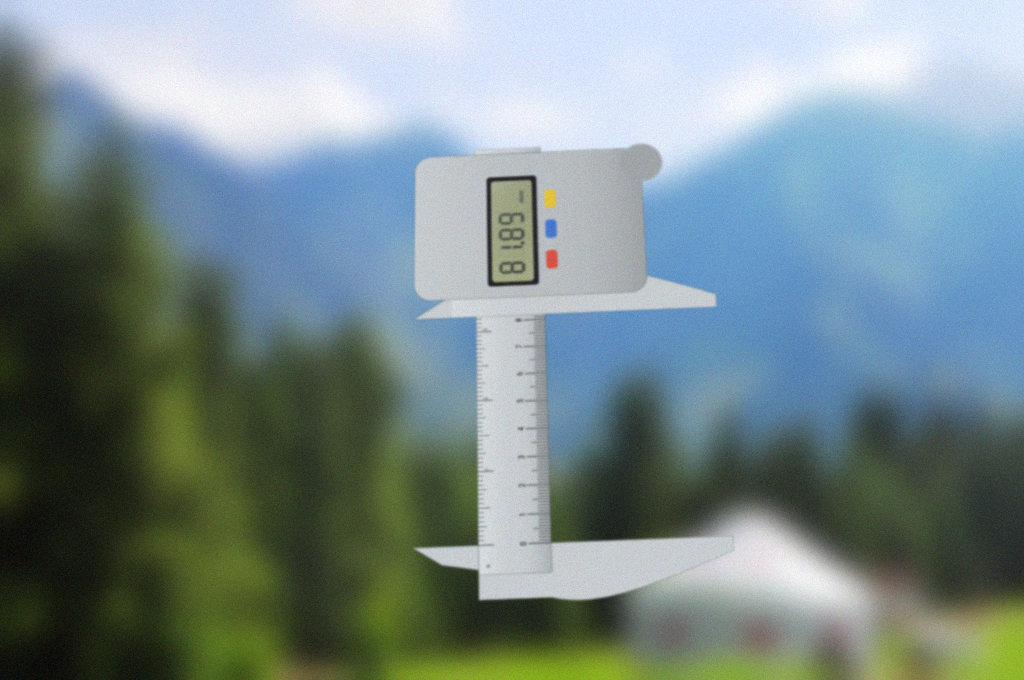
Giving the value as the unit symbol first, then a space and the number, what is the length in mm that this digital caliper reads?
mm 81.89
